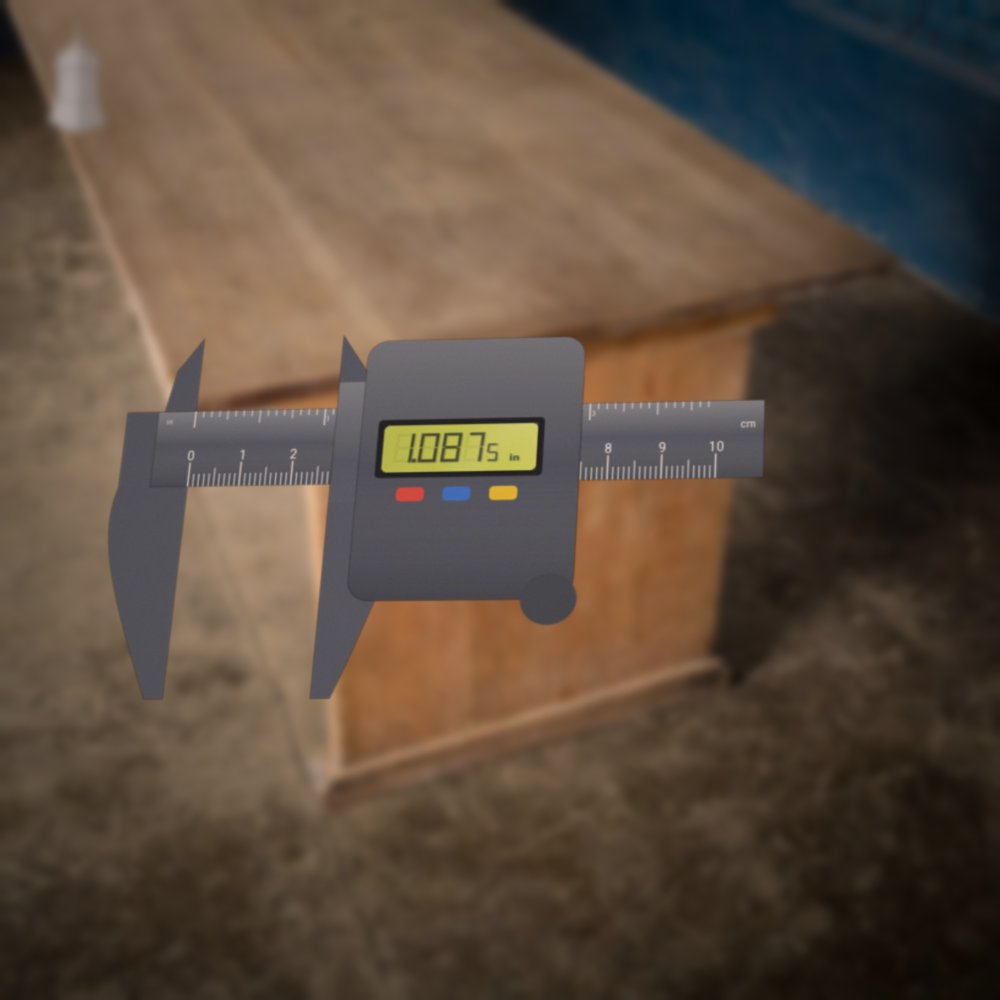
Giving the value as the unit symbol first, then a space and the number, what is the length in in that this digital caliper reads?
in 1.0875
